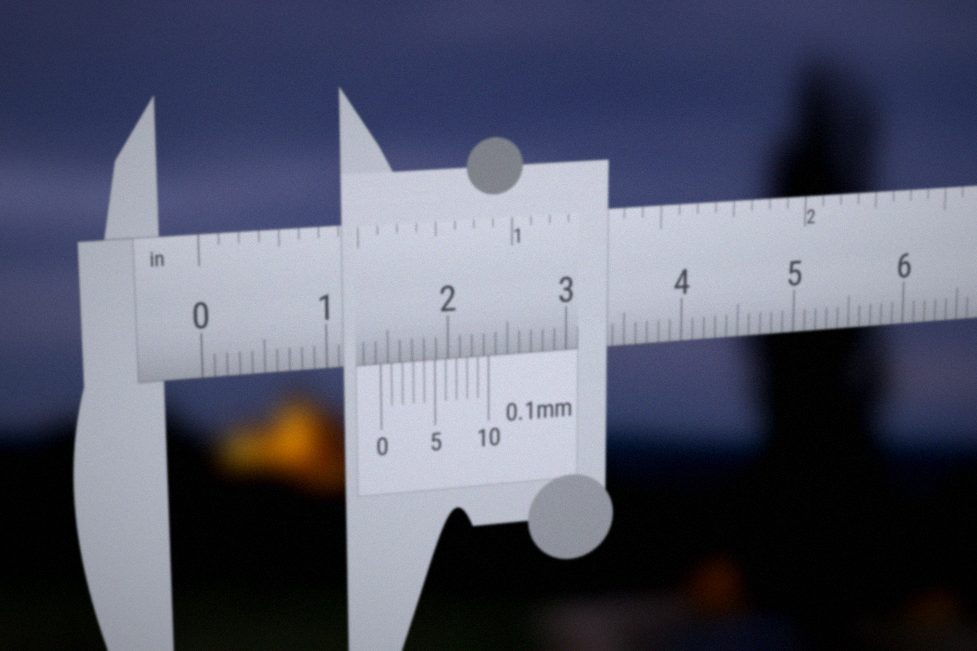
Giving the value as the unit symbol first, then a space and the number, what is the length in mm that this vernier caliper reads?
mm 14.4
